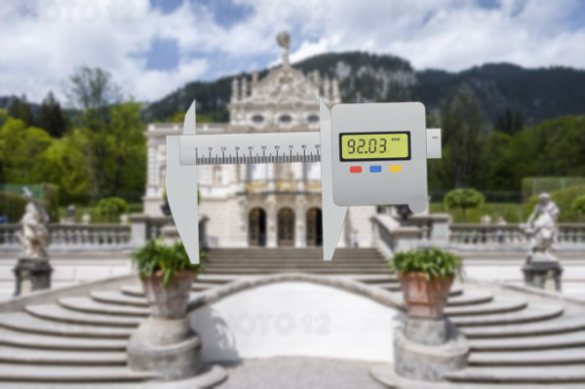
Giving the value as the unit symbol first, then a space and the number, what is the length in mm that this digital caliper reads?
mm 92.03
